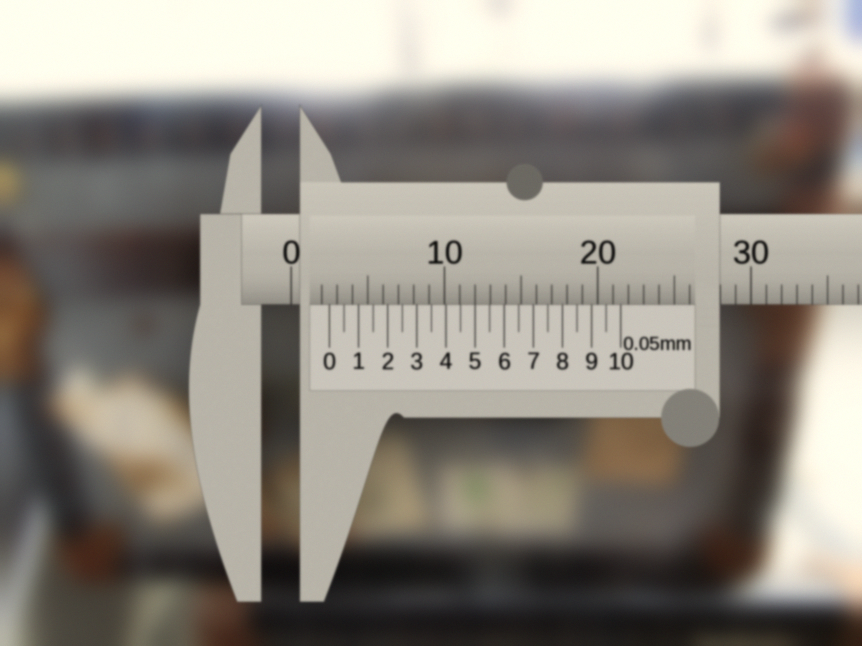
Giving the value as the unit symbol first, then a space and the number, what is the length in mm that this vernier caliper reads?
mm 2.5
